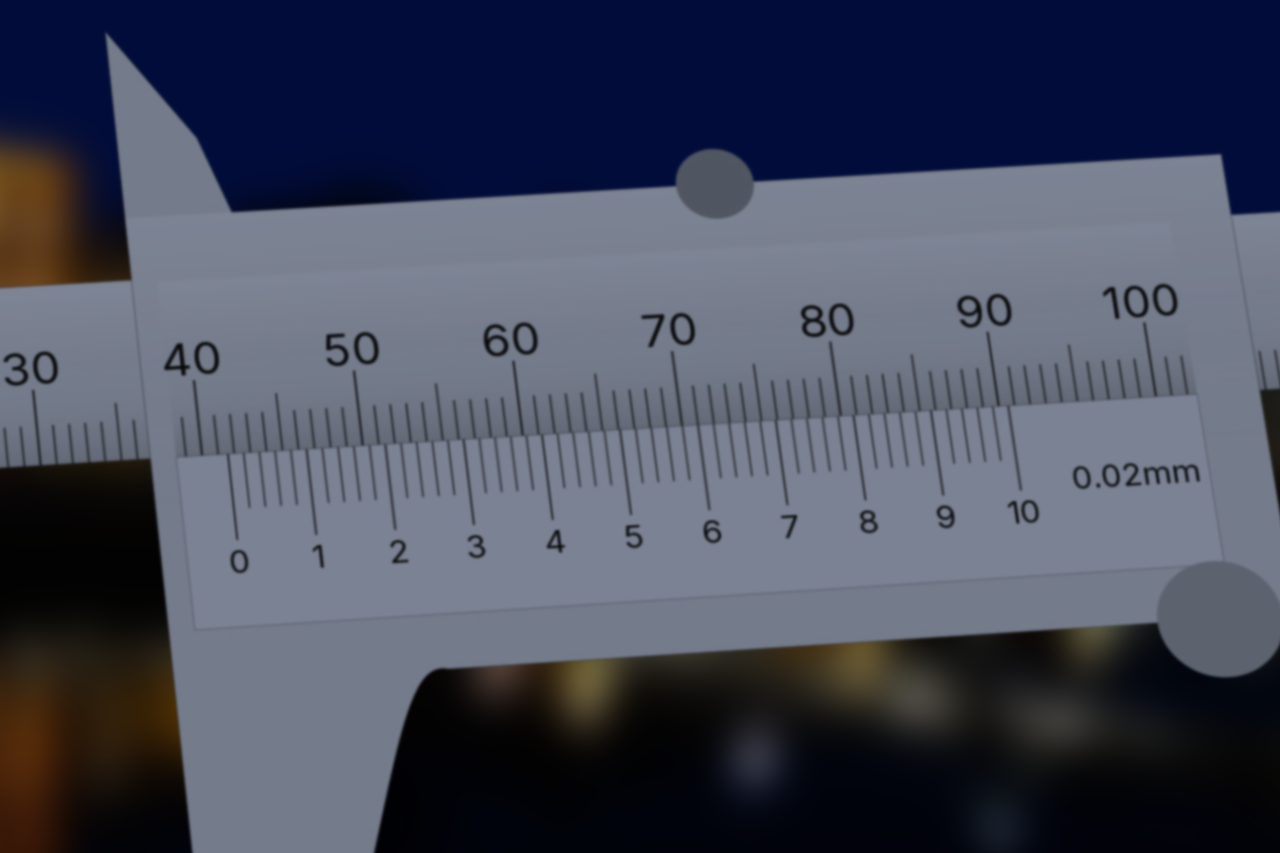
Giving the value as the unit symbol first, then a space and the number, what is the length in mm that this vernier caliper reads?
mm 41.6
